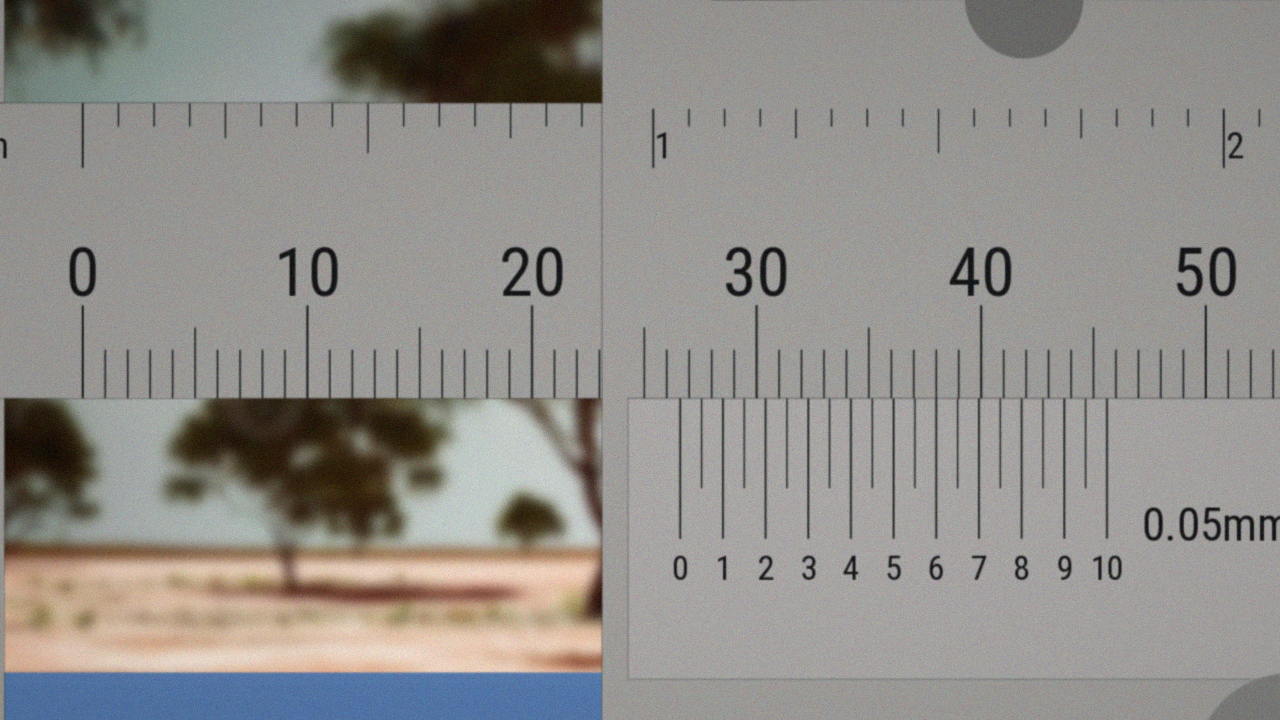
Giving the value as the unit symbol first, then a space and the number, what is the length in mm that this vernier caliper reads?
mm 26.6
